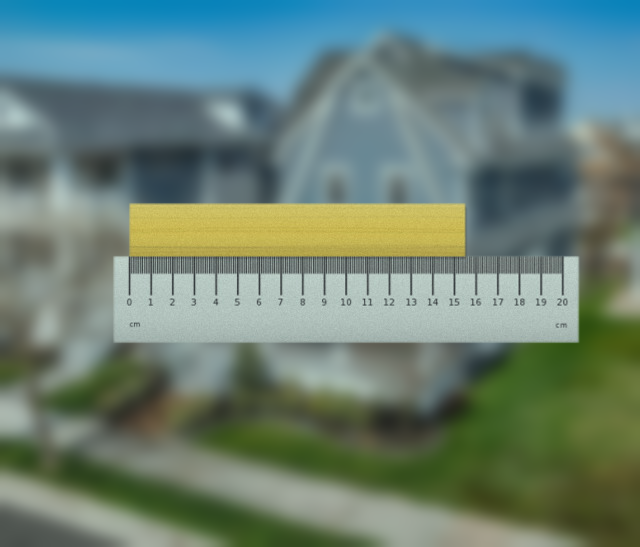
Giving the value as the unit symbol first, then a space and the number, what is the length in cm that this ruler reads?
cm 15.5
